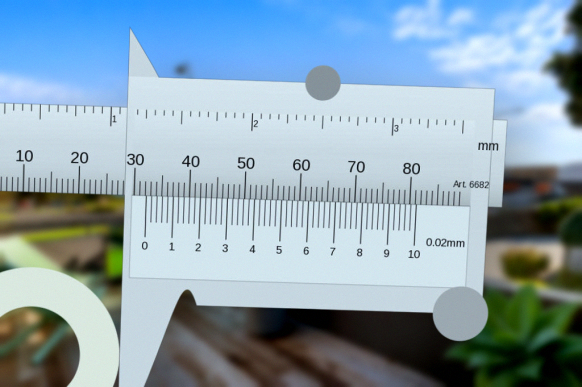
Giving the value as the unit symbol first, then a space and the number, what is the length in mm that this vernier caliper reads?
mm 32.2
